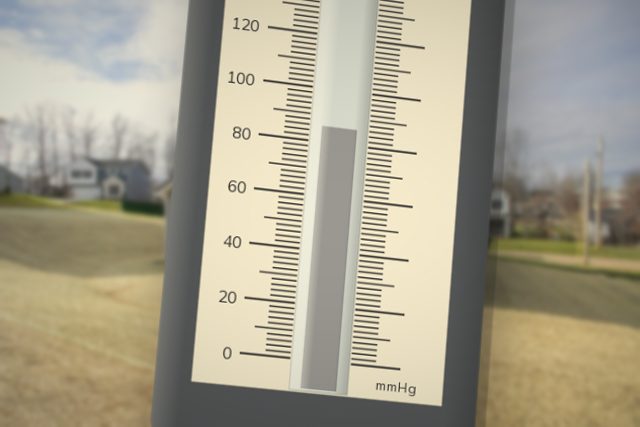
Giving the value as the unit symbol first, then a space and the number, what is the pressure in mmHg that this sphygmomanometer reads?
mmHg 86
